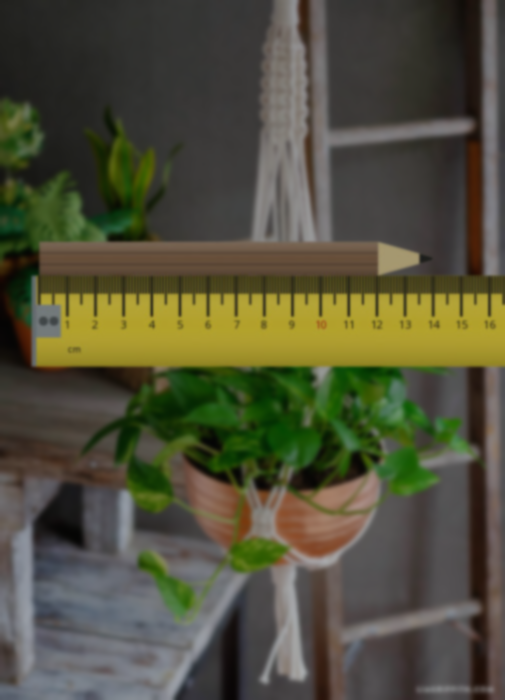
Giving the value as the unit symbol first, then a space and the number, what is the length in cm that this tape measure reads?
cm 14
